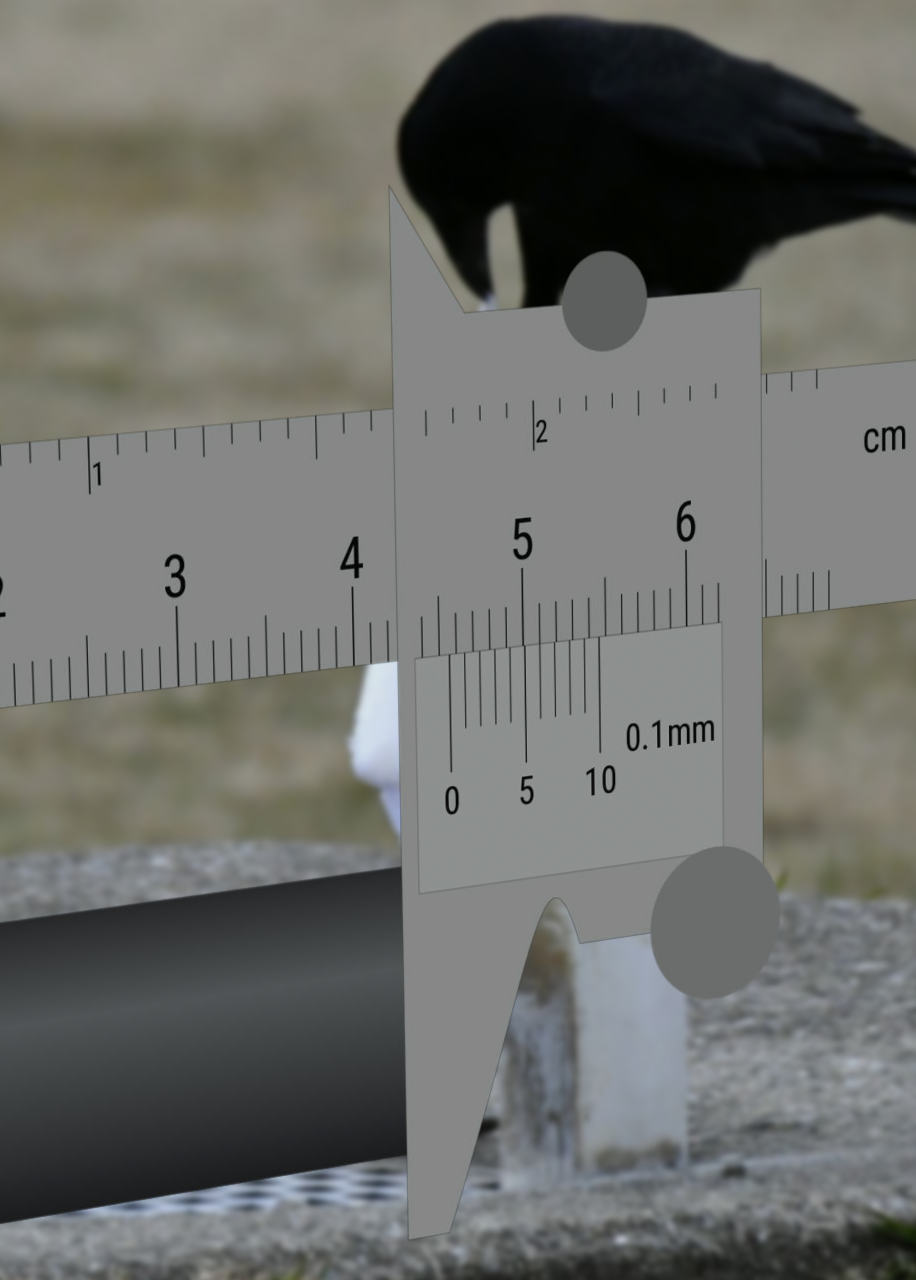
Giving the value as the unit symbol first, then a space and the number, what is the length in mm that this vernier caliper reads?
mm 45.6
